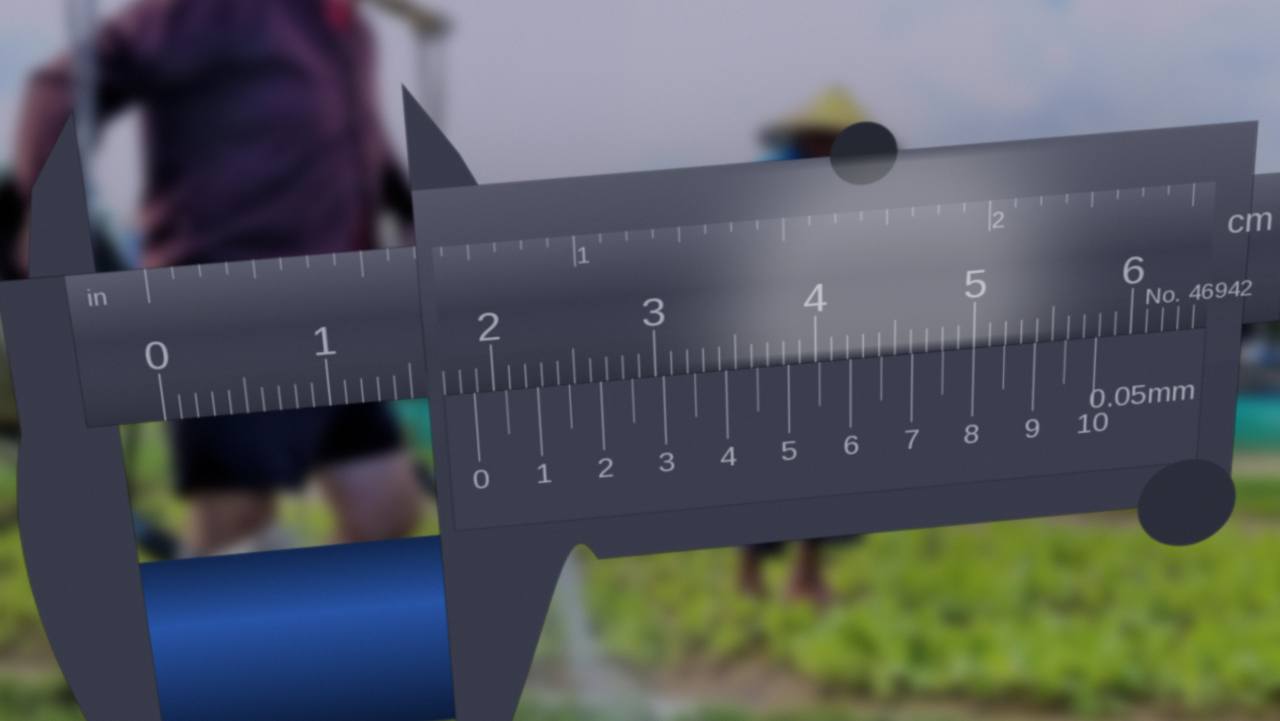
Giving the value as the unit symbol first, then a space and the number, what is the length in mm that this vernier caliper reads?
mm 18.8
